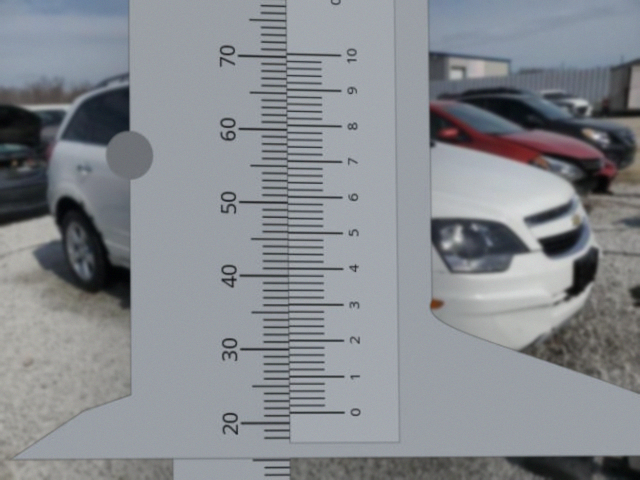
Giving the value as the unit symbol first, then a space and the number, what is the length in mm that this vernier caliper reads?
mm 21.4
